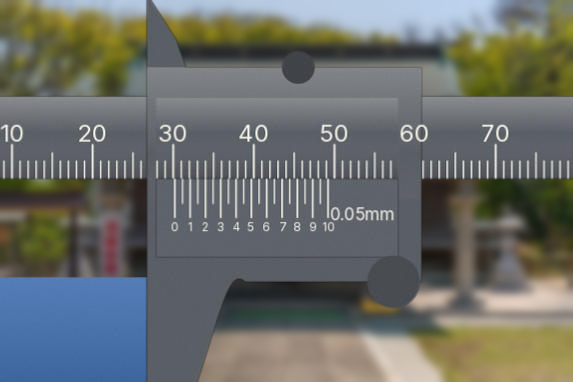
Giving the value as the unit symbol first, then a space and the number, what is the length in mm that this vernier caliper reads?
mm 30.2
